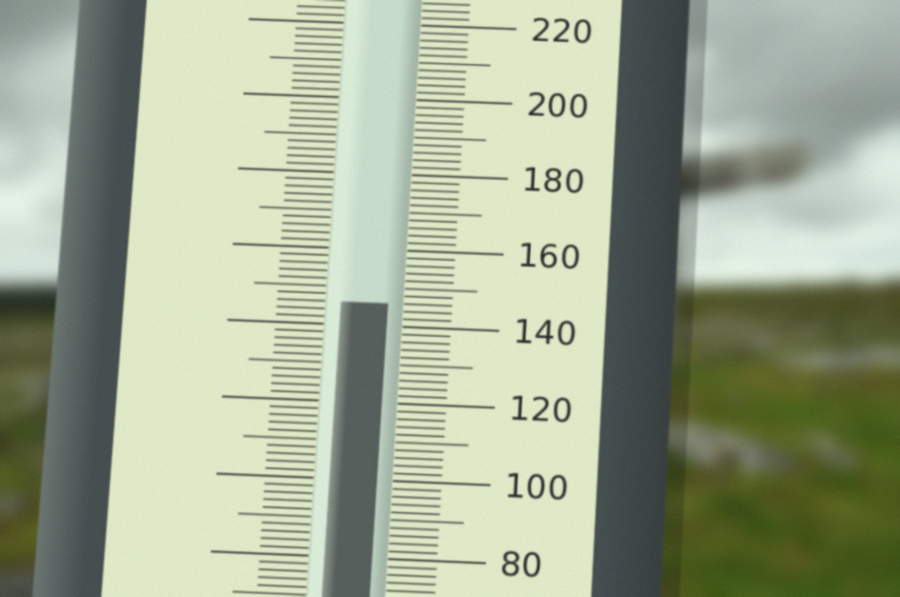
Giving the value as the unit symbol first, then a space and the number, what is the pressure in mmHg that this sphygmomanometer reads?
mmHg 146
